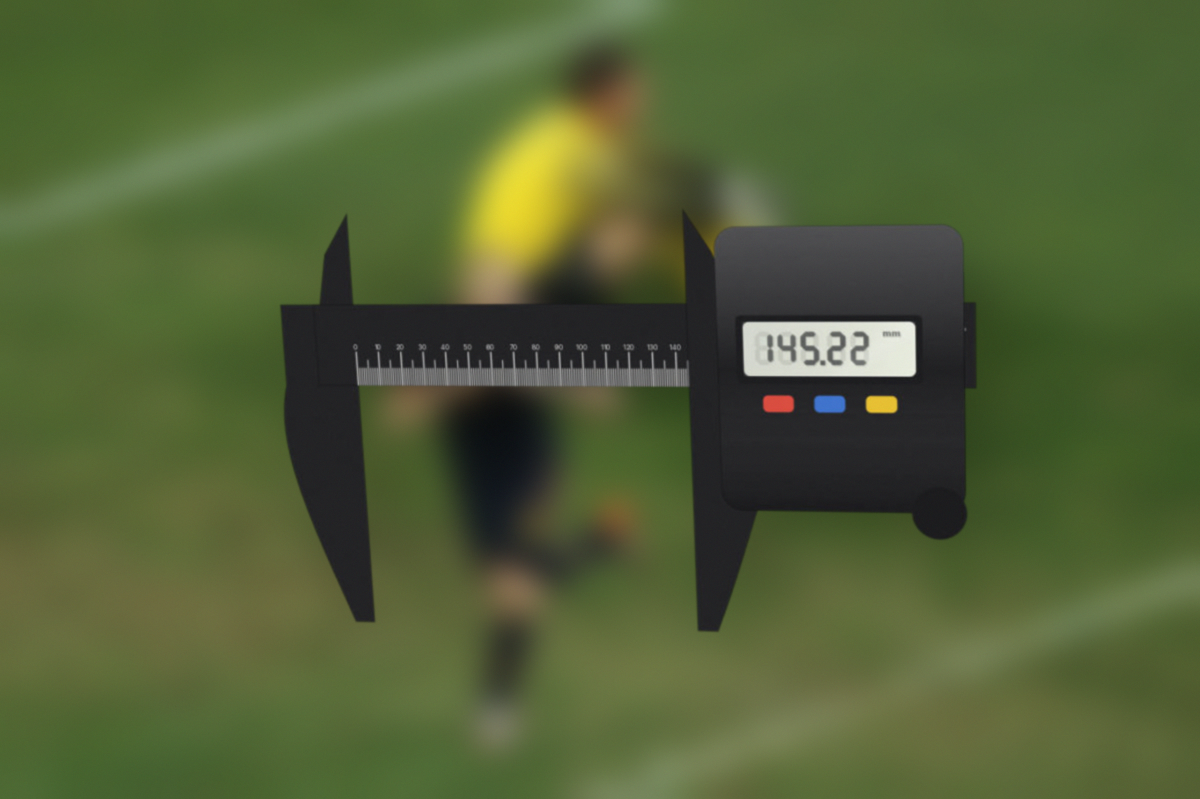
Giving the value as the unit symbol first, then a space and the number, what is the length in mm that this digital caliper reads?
mm 145.22
